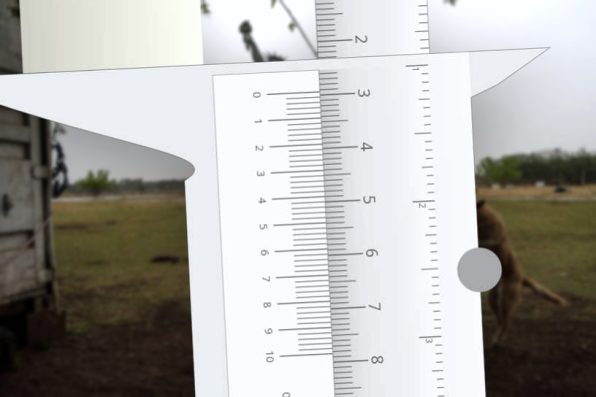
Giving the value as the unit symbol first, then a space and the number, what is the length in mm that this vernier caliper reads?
mm 29.4
